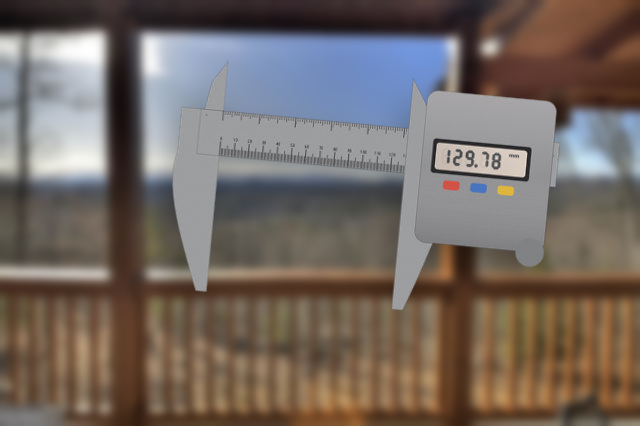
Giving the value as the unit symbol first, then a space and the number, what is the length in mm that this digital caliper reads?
mm 129.78
